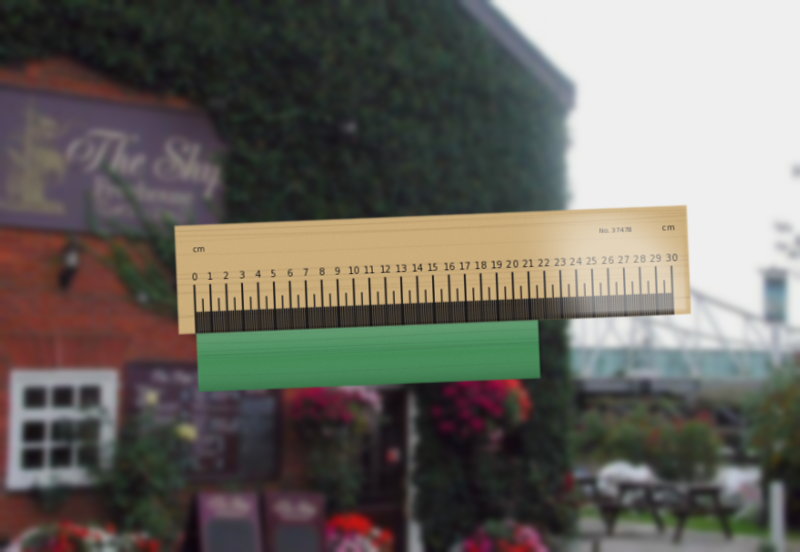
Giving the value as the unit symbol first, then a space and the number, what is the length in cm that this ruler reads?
cm 21.5
